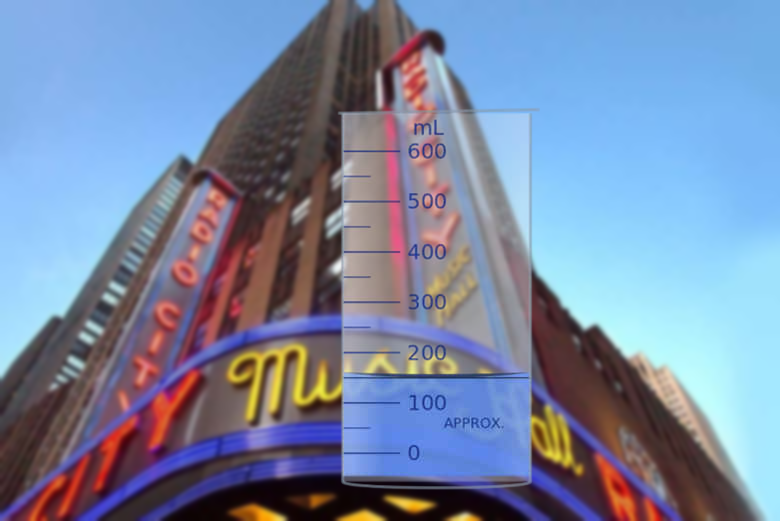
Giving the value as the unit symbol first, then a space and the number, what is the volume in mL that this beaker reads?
mL 150
